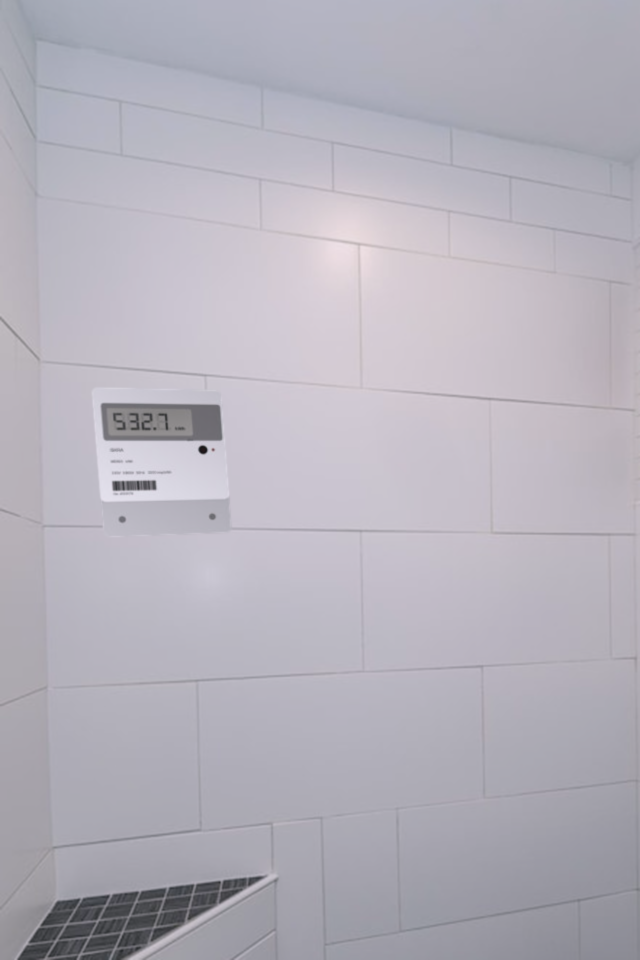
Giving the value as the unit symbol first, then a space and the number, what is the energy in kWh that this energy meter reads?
kWh 532.7
